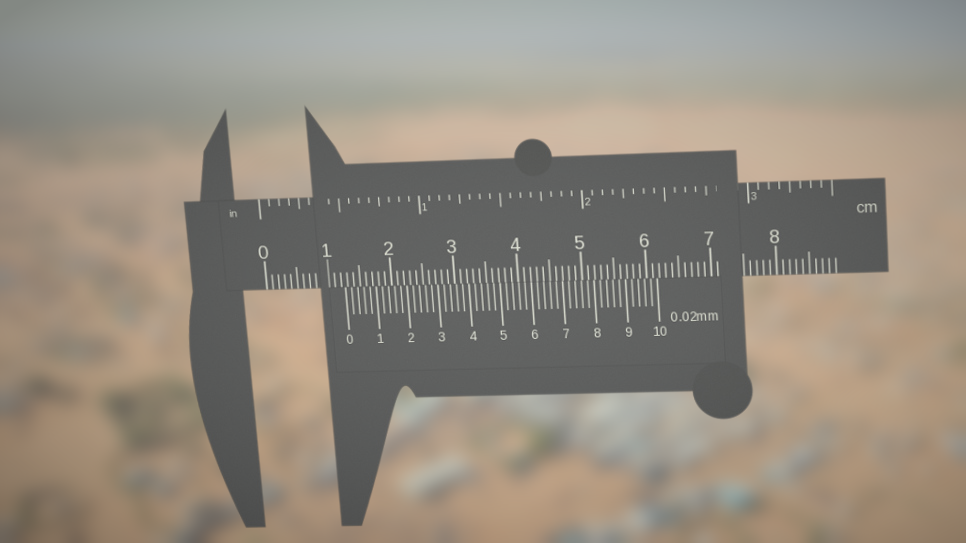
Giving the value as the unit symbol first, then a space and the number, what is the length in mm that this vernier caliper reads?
mm 12.6
